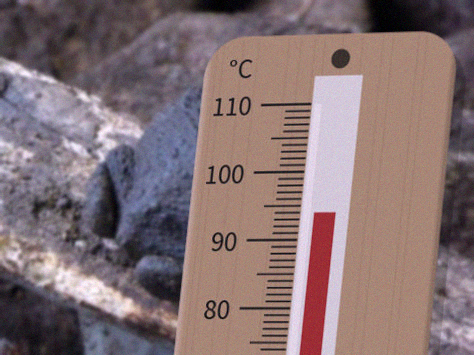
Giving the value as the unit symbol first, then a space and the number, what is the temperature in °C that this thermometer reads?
°C 94
